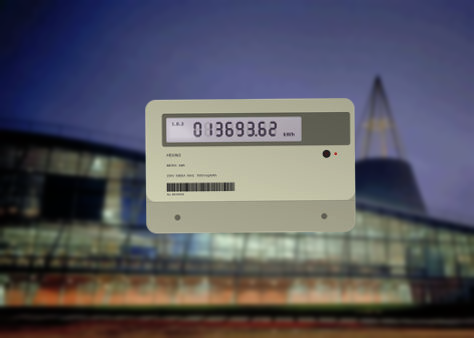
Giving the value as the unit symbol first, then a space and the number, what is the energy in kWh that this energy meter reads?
kWh 13693.62
